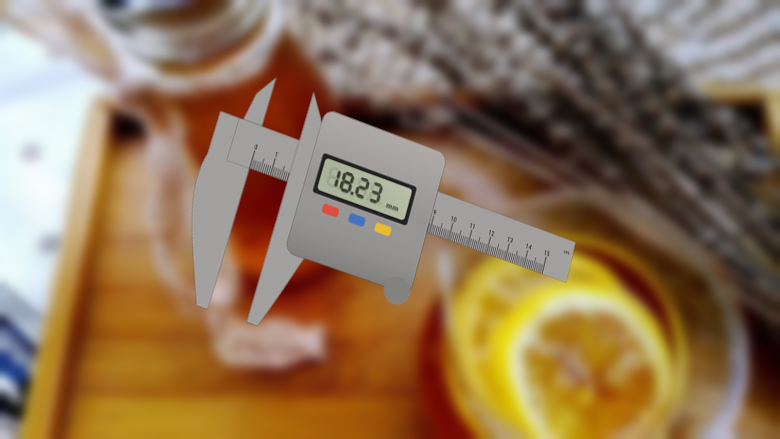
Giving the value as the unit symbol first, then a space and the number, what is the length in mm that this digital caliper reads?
mm 18.23
